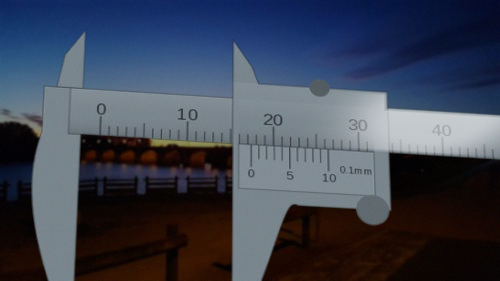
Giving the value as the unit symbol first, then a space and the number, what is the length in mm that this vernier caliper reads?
mm 17.4
